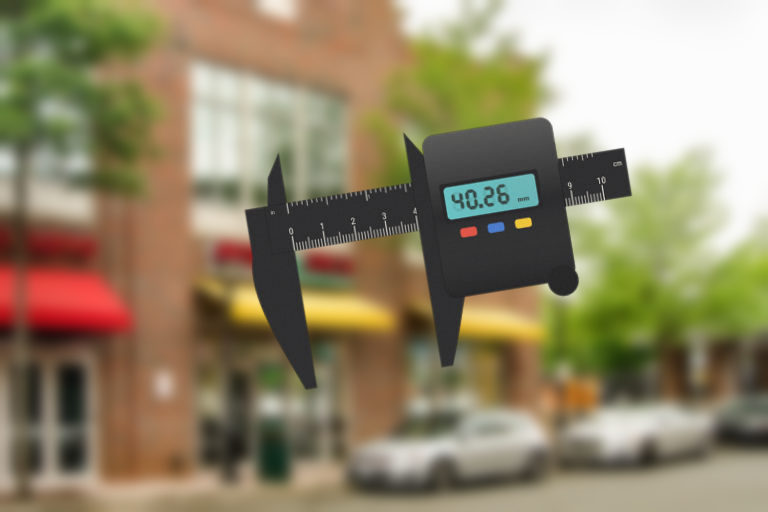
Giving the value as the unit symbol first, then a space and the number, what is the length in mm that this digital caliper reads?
mm 40.26
